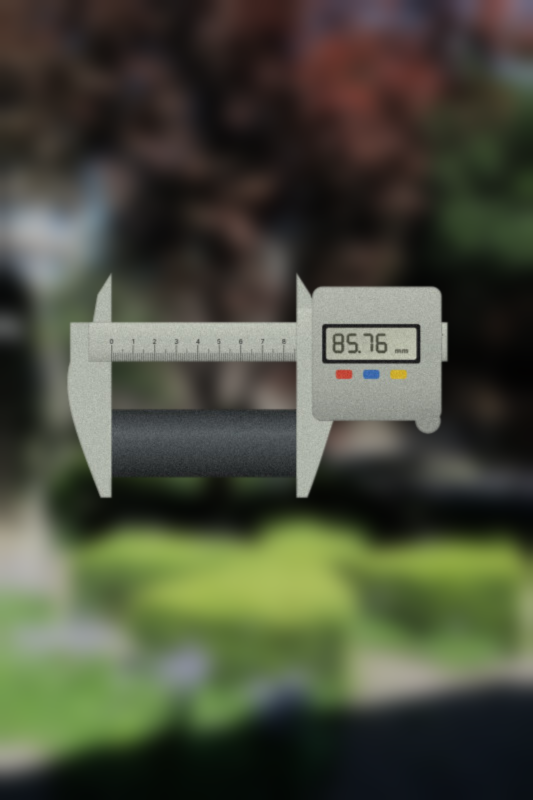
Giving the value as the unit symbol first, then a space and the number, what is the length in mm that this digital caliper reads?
mm 85.76
